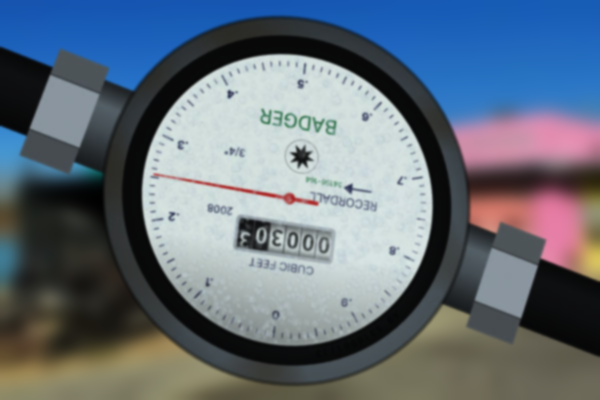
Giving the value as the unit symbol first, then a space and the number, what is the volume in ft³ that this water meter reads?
ft³ 303.25
